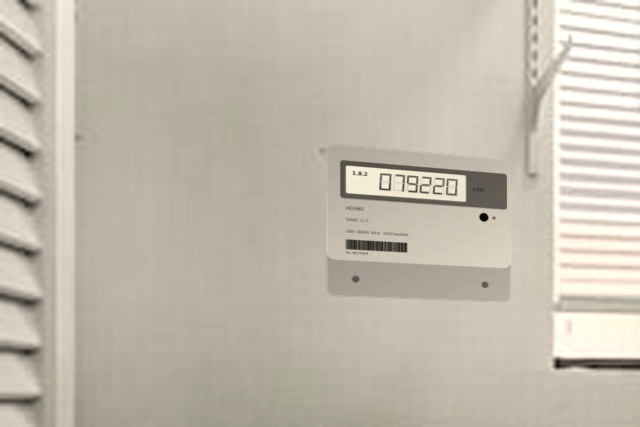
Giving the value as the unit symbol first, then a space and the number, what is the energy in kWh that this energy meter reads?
kWh 79220
